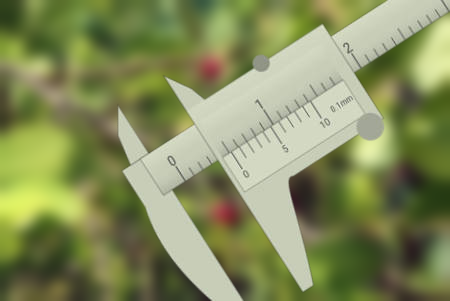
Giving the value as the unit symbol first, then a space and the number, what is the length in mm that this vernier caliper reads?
mm 5.2
